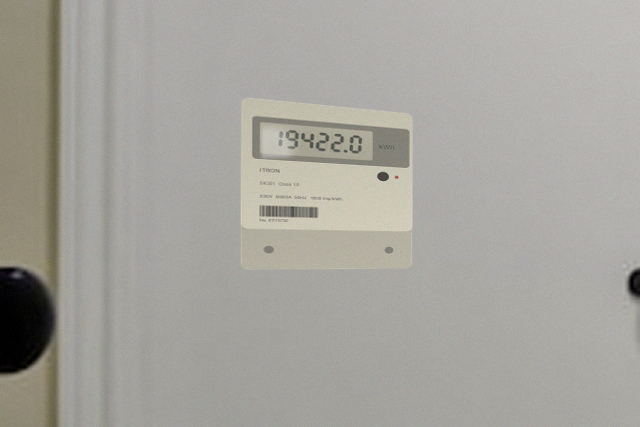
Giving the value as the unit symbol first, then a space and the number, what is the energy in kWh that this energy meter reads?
kWh 19422.0
